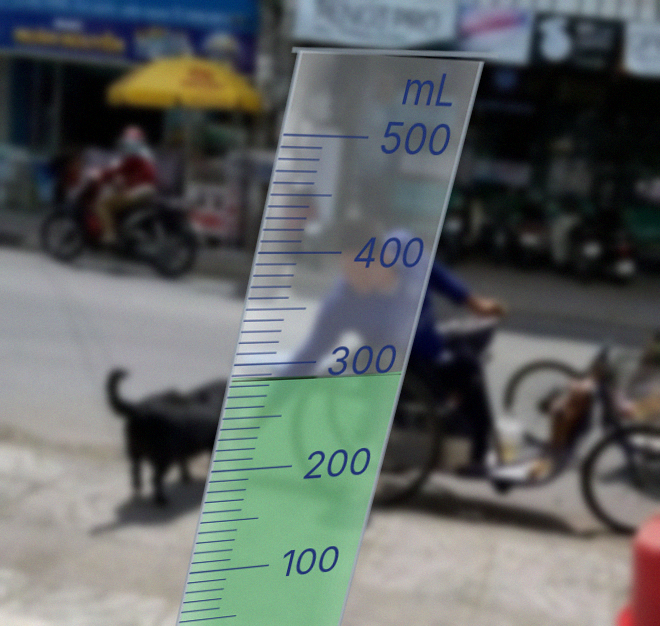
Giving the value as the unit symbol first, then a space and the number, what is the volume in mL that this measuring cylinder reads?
mL 285
